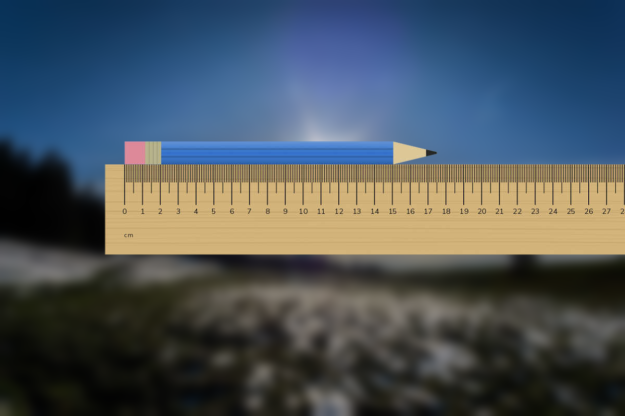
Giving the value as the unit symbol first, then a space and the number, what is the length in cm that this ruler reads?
cm 17.5
